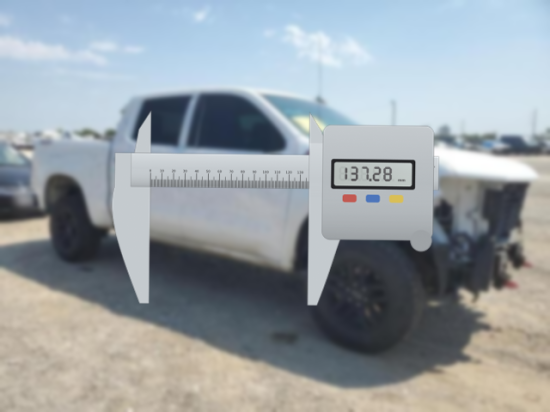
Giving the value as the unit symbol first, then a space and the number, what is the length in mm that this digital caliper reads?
mm 137.28
